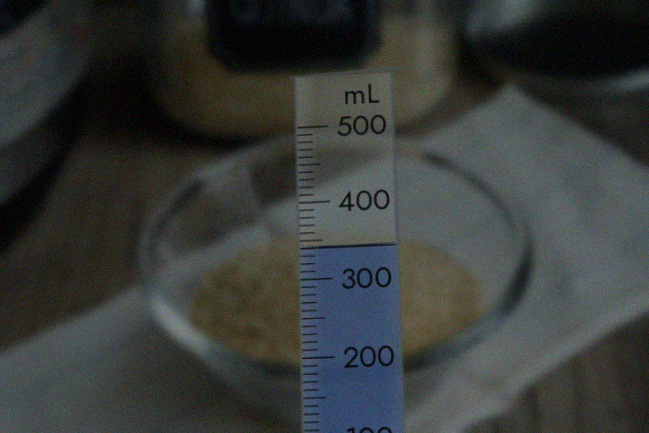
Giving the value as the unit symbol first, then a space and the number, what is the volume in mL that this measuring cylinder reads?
mL 340
